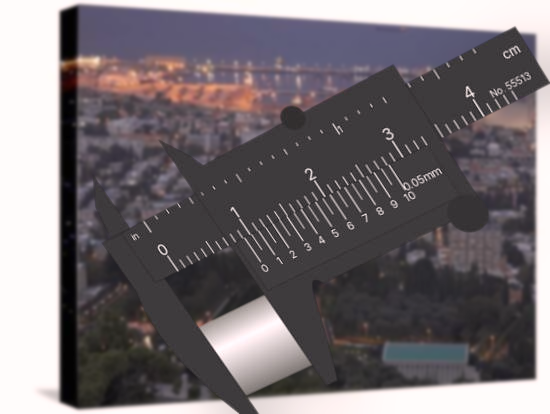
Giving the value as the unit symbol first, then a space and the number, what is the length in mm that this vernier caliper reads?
mm 9.2
